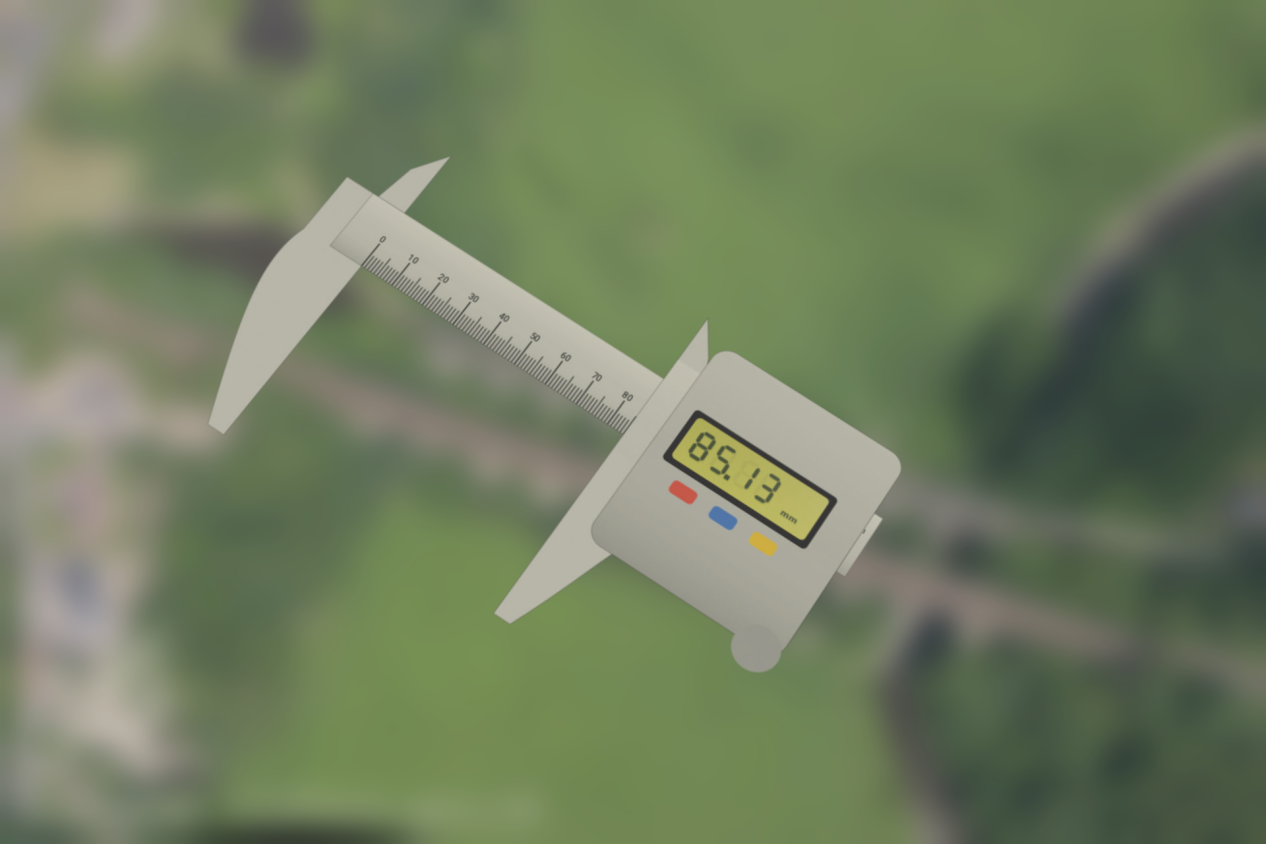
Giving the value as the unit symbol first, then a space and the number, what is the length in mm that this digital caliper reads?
mm 85.13
